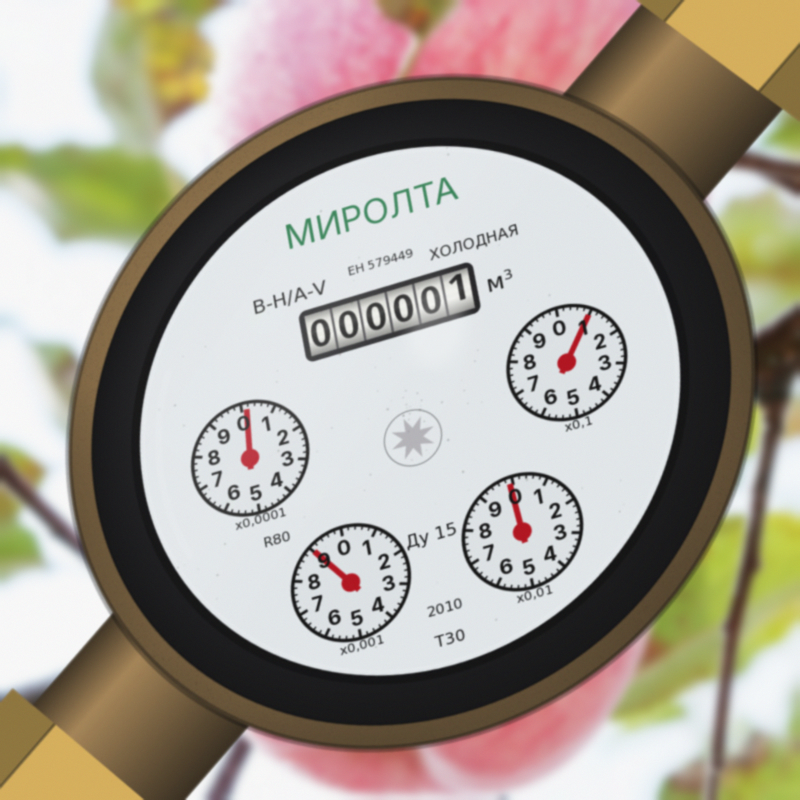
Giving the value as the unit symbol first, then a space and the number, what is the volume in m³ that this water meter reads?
m³ 1.0990
